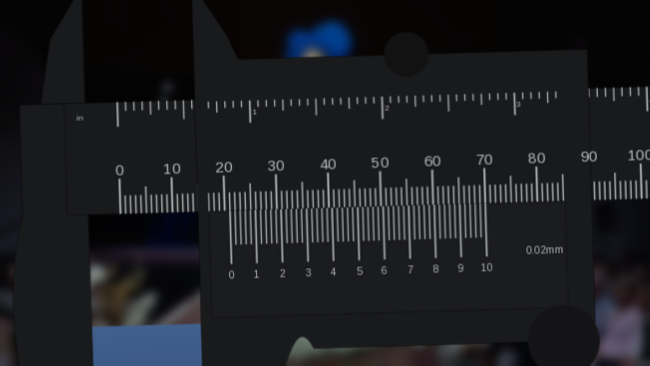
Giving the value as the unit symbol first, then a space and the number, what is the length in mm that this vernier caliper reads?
mm 21.0
